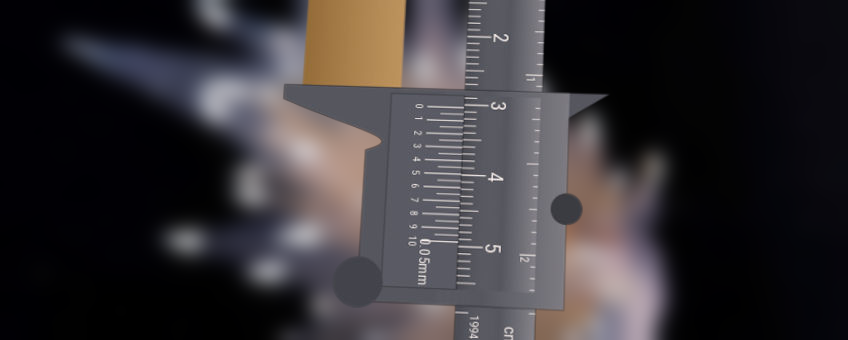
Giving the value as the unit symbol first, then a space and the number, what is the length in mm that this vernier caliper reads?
mm 30.4
